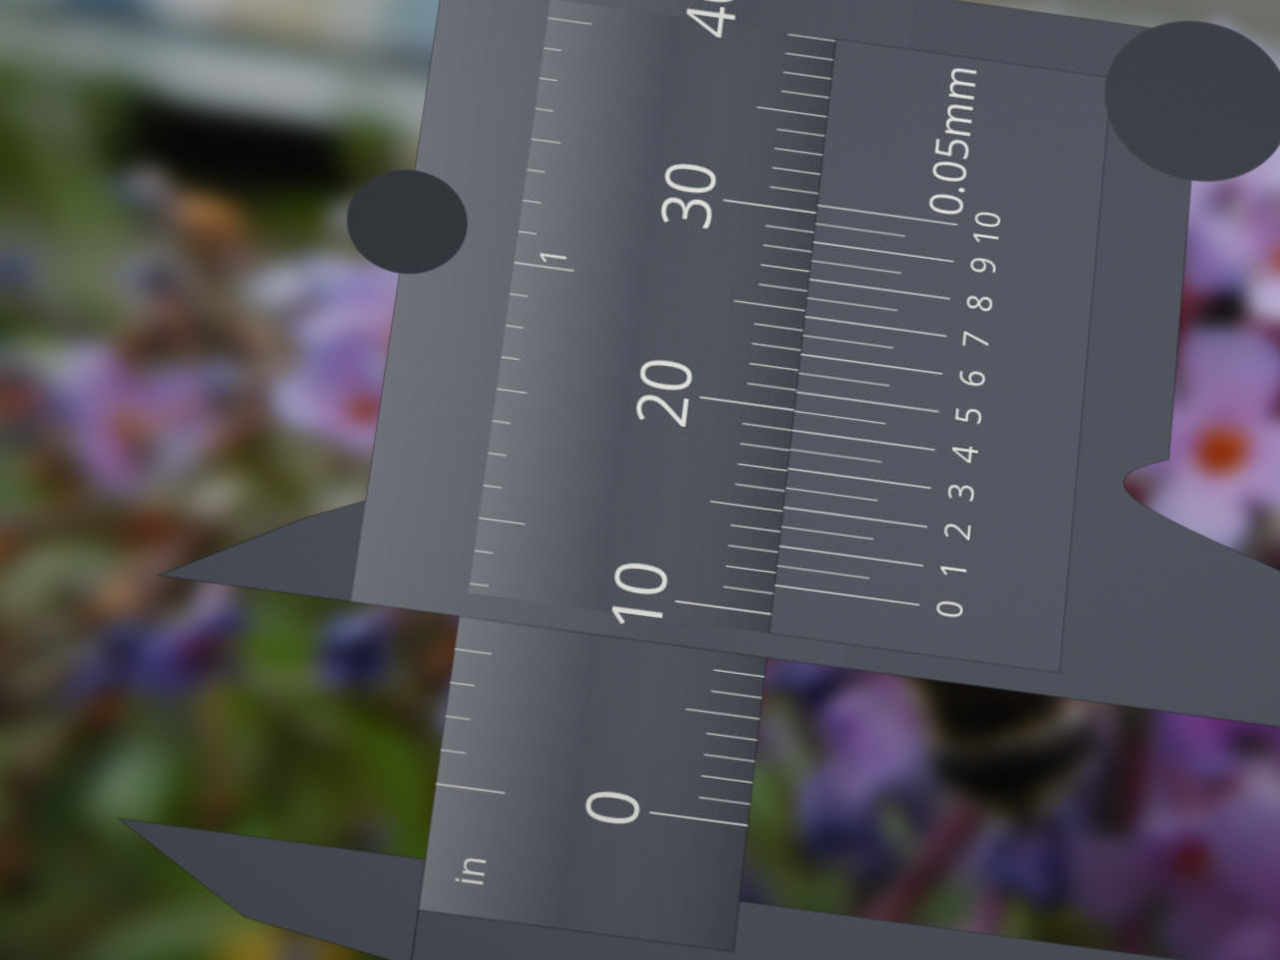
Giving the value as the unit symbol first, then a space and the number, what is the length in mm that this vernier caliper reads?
mm 11.4
